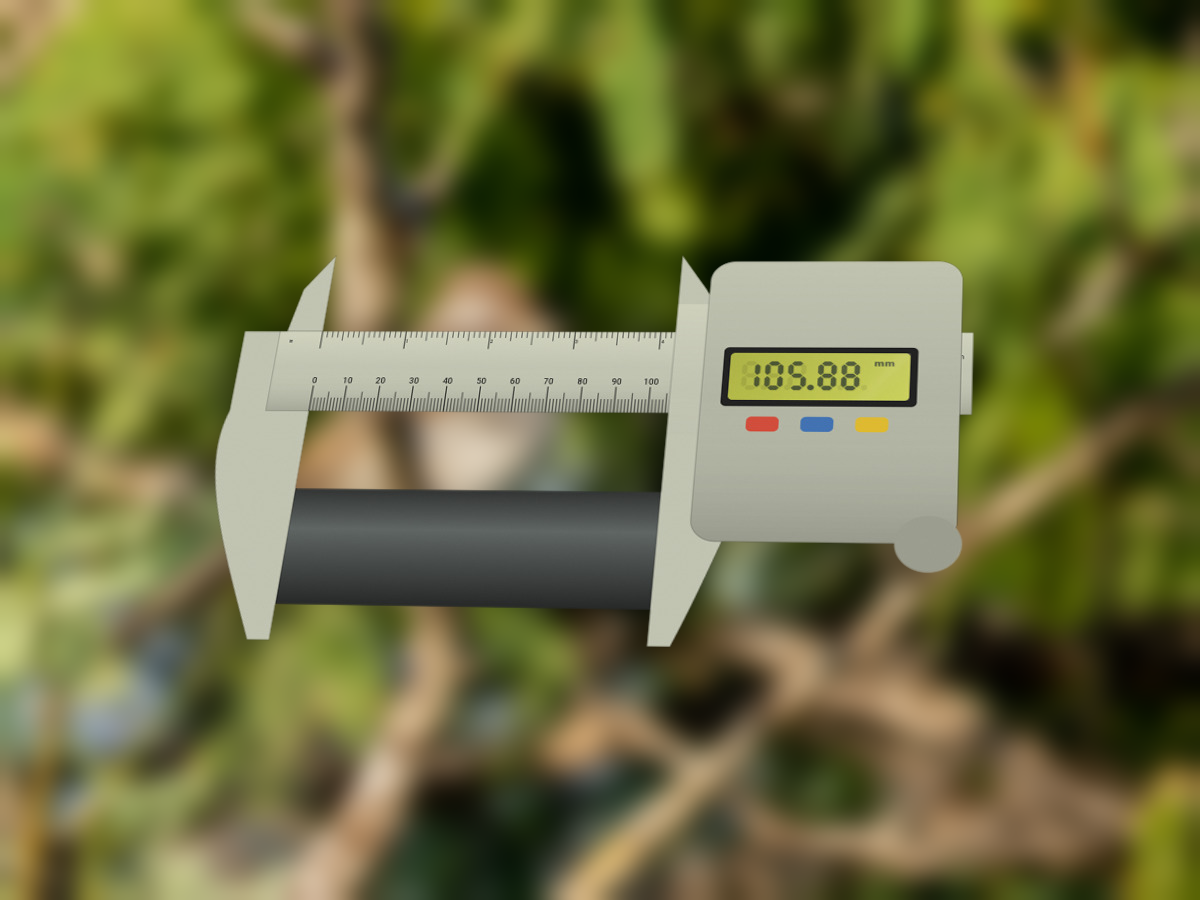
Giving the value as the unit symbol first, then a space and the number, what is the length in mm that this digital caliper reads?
mm 105.88
